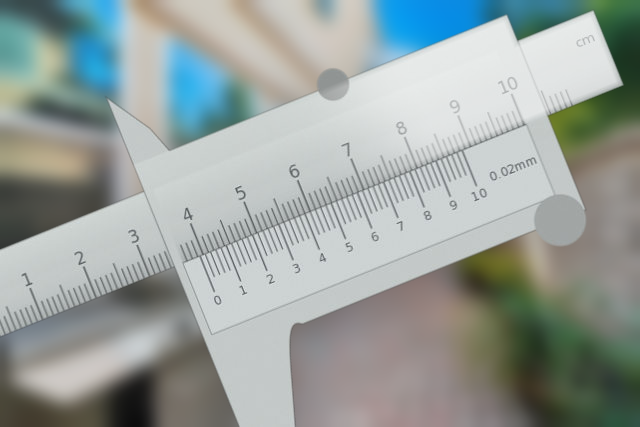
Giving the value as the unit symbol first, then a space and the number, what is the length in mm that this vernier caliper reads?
mm 39.4
